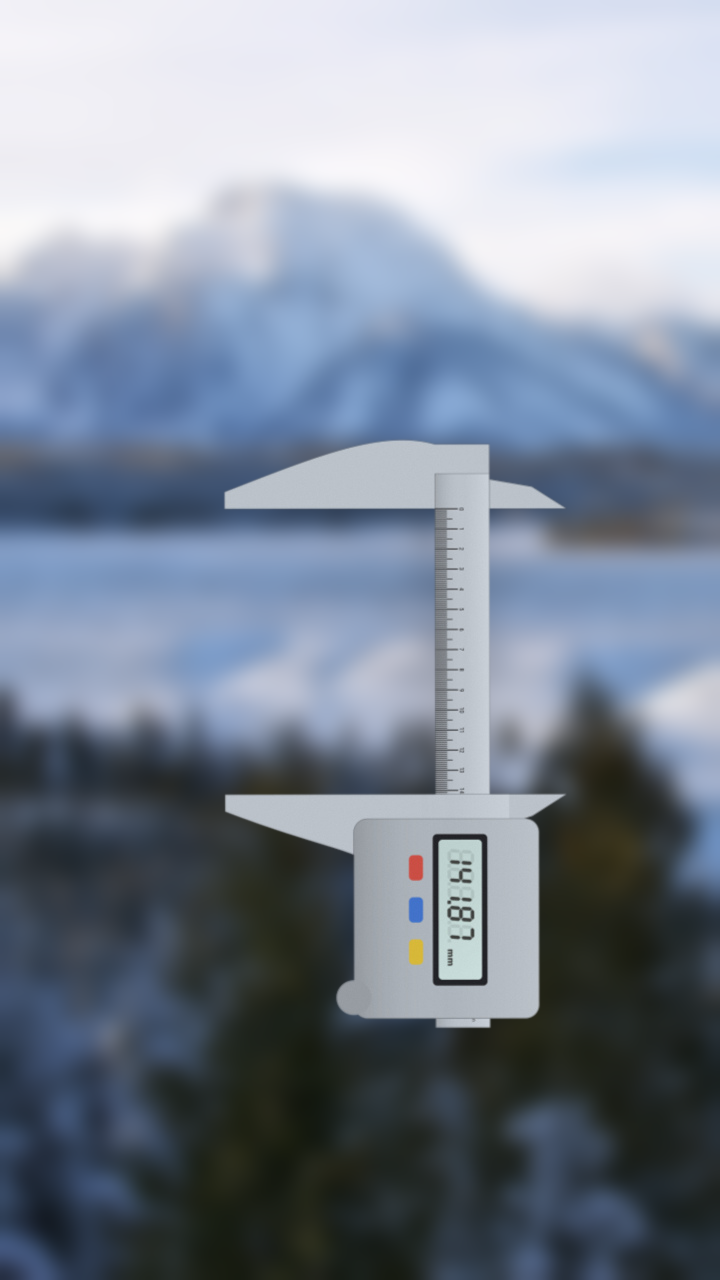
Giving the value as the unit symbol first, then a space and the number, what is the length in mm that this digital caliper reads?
mm 141.87
